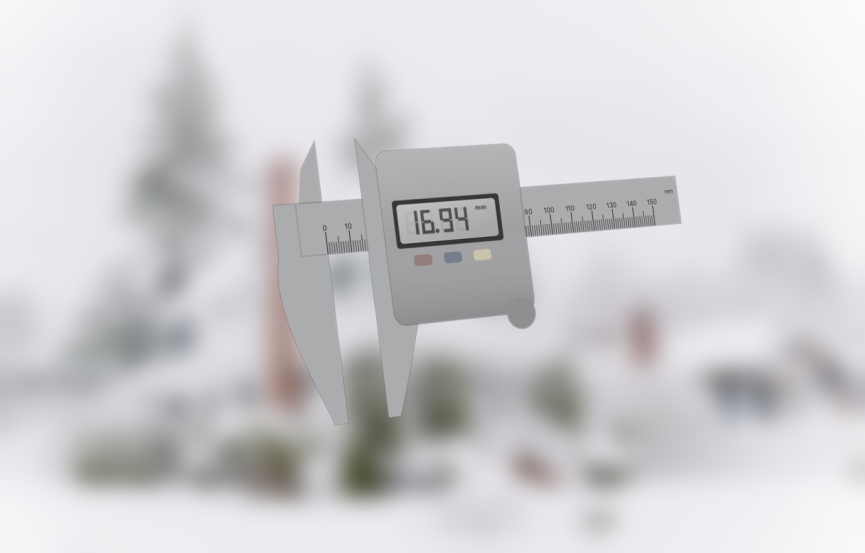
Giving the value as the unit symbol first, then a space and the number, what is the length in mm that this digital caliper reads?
mm 16.94
